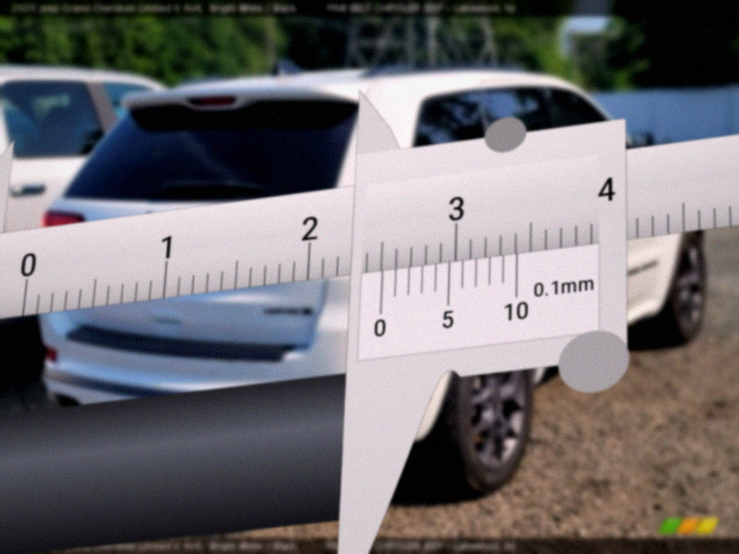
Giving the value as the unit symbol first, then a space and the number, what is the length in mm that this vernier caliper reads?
mm 25.1
